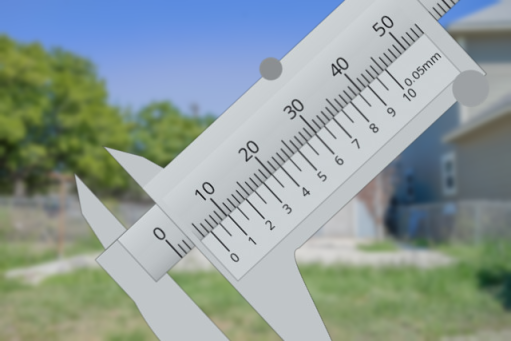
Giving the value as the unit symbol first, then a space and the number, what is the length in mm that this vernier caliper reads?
mm 6.4
